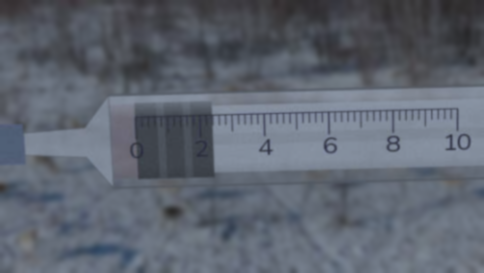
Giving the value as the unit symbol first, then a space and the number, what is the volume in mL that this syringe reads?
mL 0
